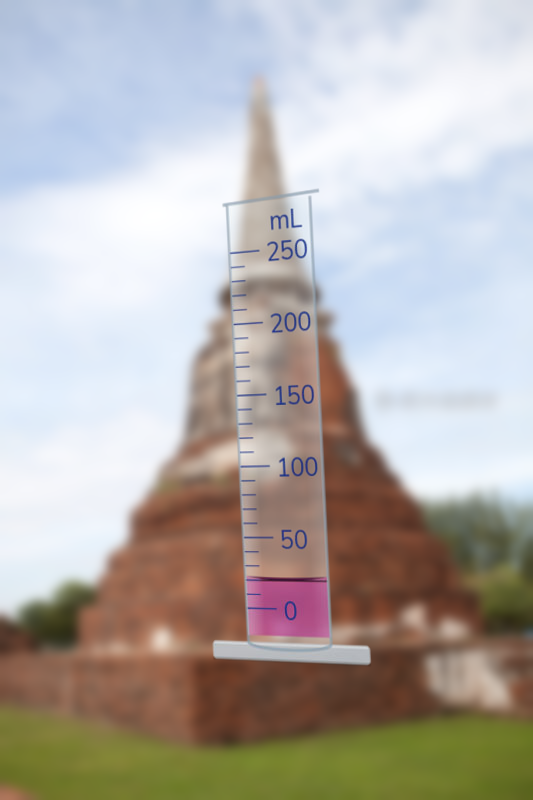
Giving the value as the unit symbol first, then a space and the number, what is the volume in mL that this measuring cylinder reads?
mL 20
